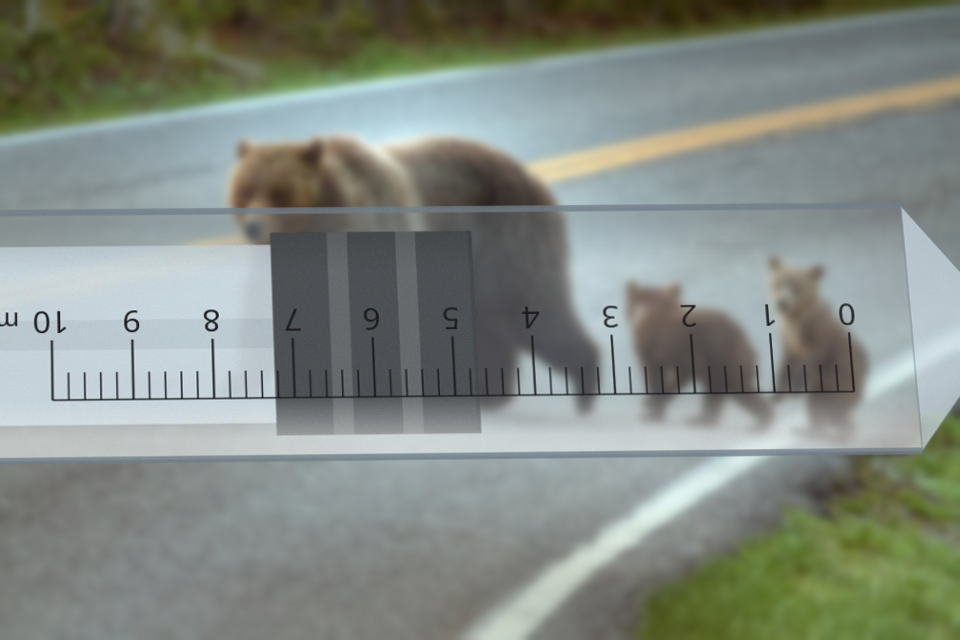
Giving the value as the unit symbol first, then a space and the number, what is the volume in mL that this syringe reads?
mL 4.7
